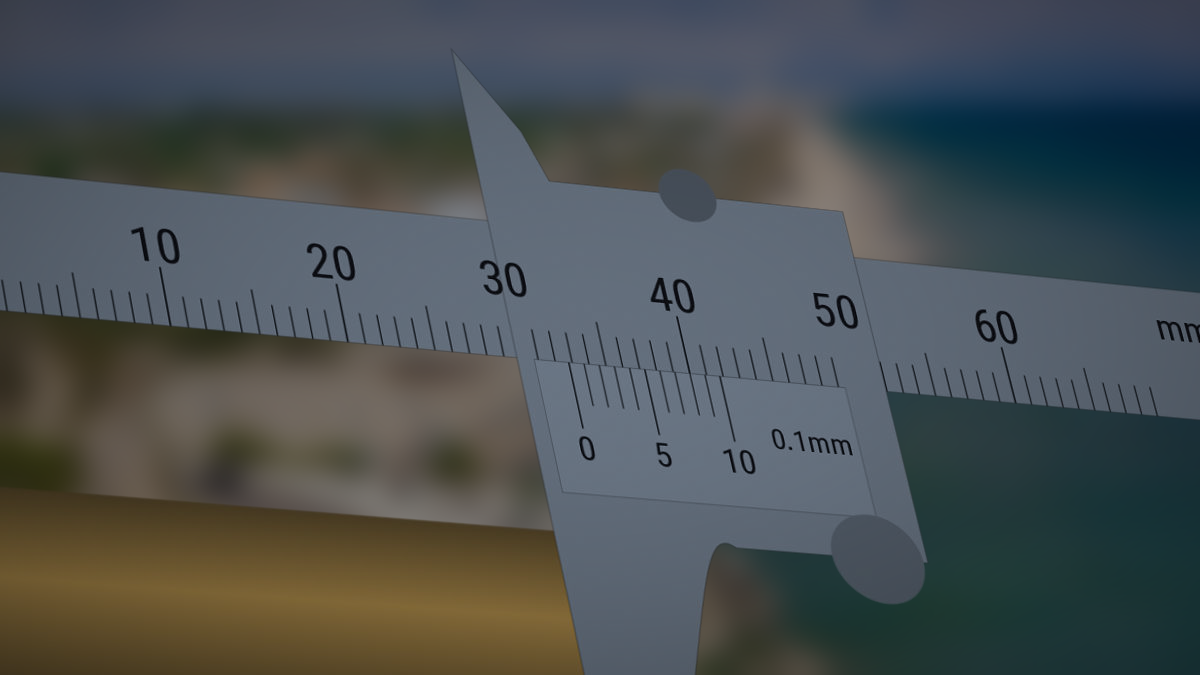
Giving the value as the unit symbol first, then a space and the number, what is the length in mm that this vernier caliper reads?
mm 32.8
